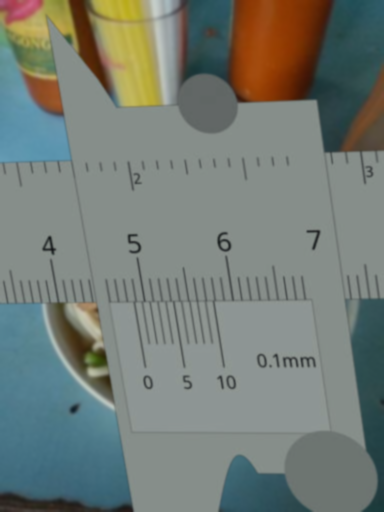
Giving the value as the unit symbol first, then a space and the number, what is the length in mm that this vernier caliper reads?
mm 48.8
